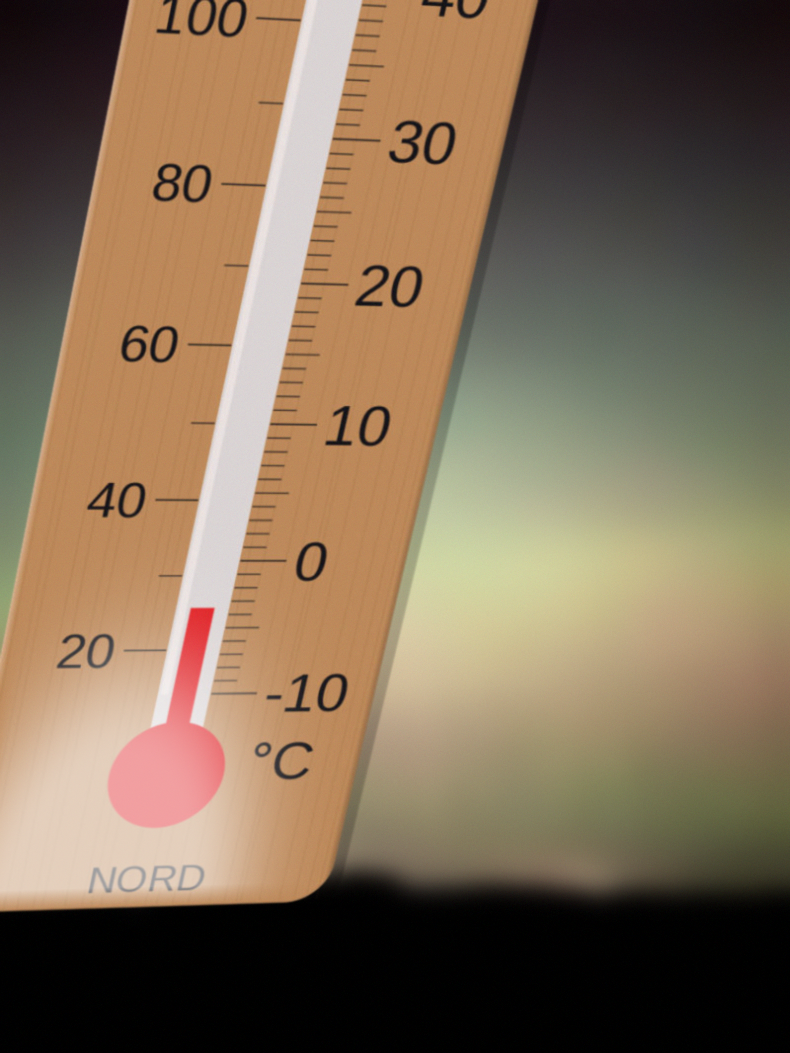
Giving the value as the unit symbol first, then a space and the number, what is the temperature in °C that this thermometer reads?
°C -3.5
